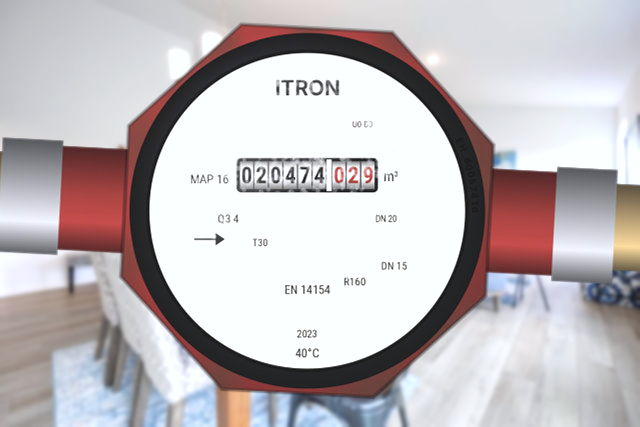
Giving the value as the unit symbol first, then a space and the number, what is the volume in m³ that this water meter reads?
m³ 20474.029
